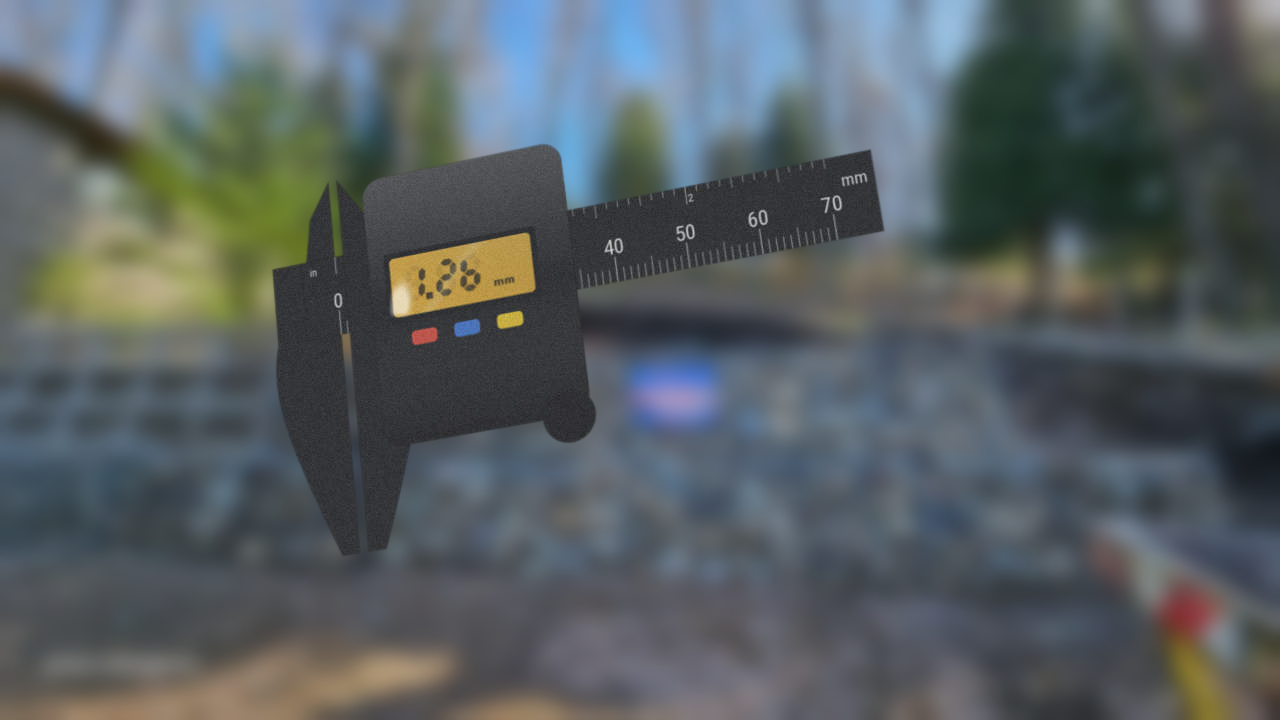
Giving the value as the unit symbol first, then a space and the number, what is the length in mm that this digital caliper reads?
mm 1.26
